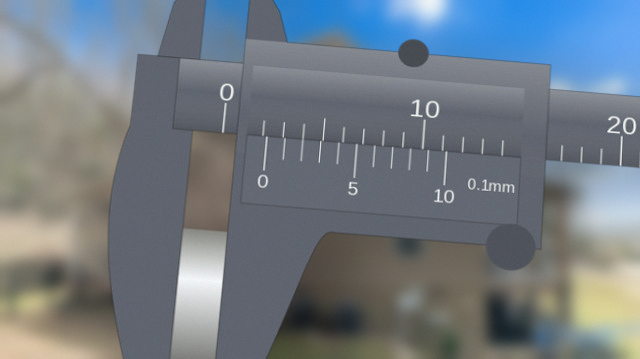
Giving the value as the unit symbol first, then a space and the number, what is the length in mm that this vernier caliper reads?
mm 2.2
